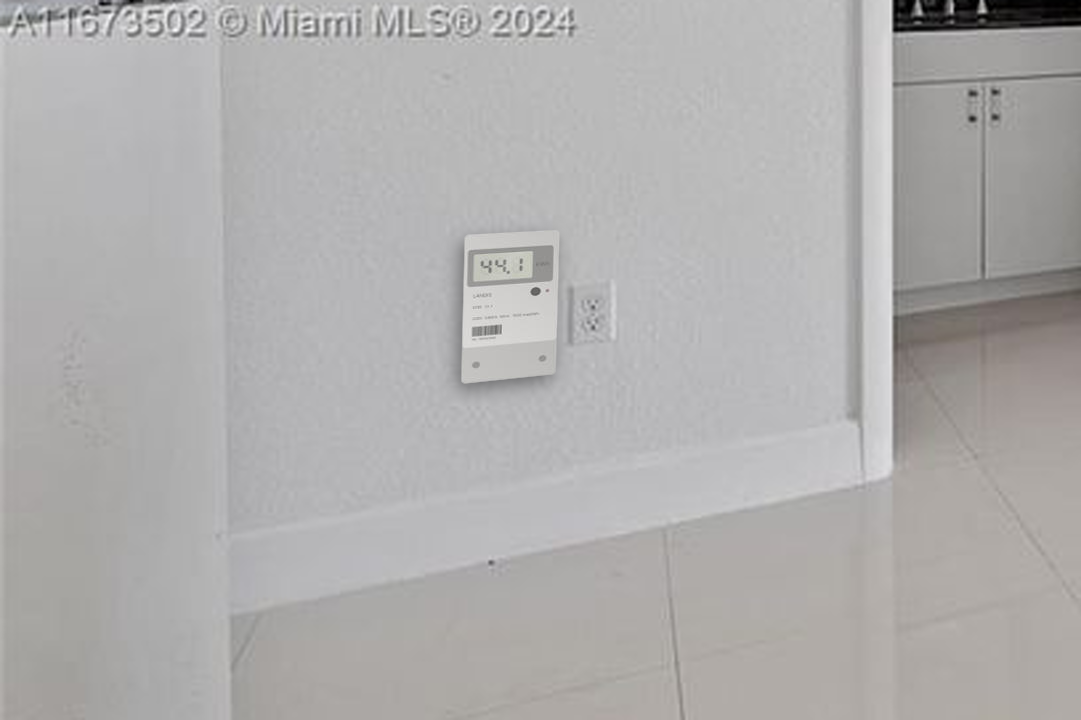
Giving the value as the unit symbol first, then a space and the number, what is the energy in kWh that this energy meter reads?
kWh 44.1
